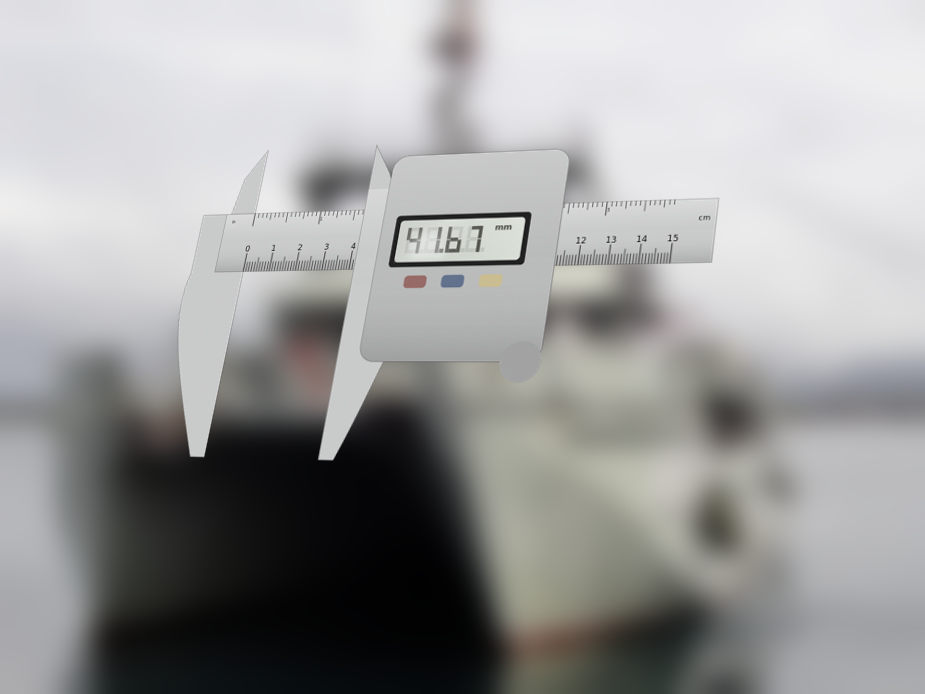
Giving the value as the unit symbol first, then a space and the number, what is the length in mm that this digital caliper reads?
mm 41.67
